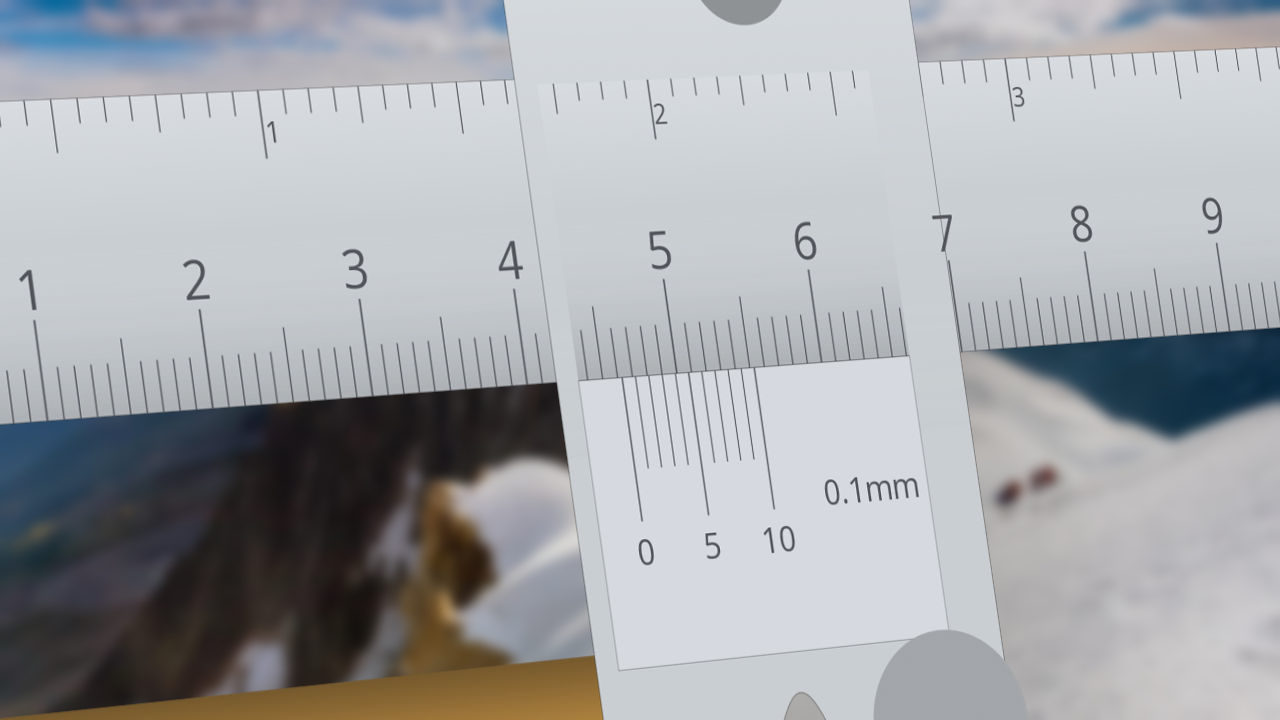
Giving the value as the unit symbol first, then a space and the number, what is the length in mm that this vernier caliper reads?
mm 46.3
